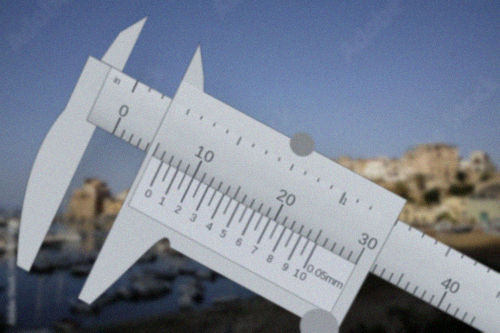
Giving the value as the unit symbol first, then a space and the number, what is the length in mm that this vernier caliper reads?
mm 6.2
